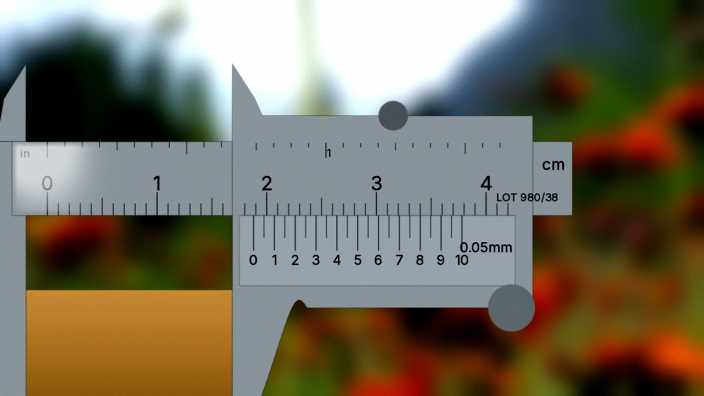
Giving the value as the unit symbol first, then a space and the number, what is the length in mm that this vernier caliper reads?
mm 18.8
